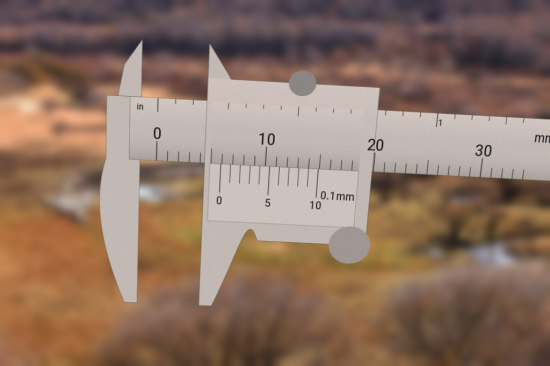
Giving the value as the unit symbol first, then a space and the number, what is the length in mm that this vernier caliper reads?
mm 5.9
